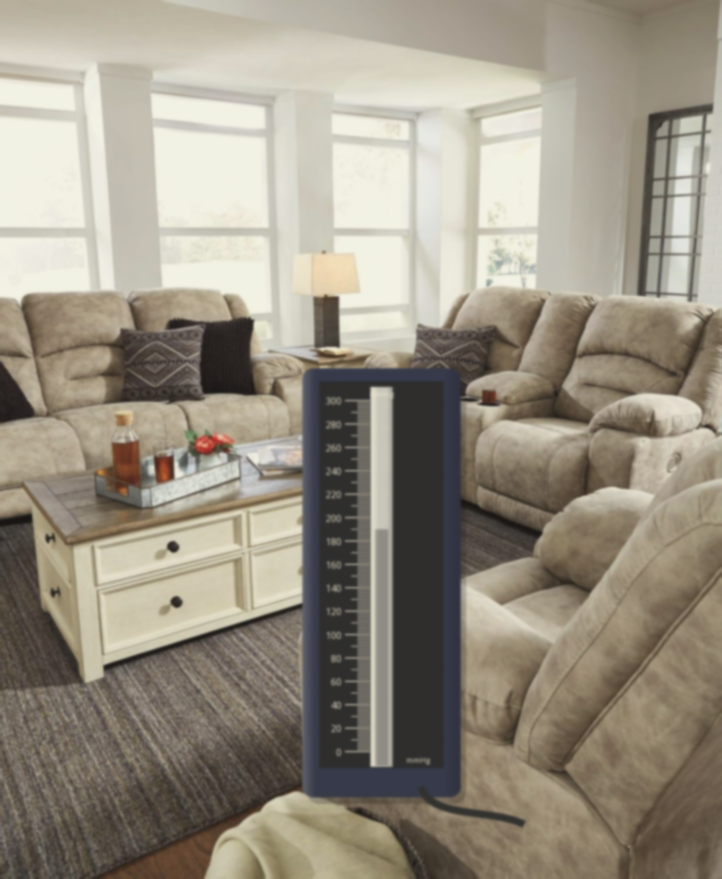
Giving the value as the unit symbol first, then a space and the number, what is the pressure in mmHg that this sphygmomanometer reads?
mmHg 190
